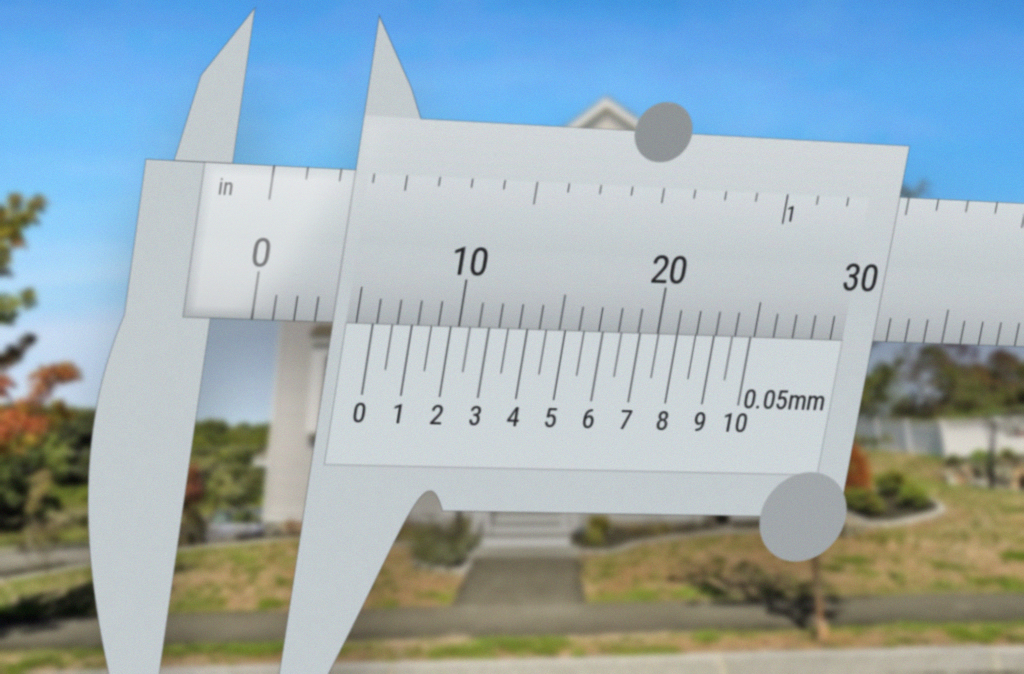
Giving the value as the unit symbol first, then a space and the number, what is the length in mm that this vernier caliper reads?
mm 5.8
